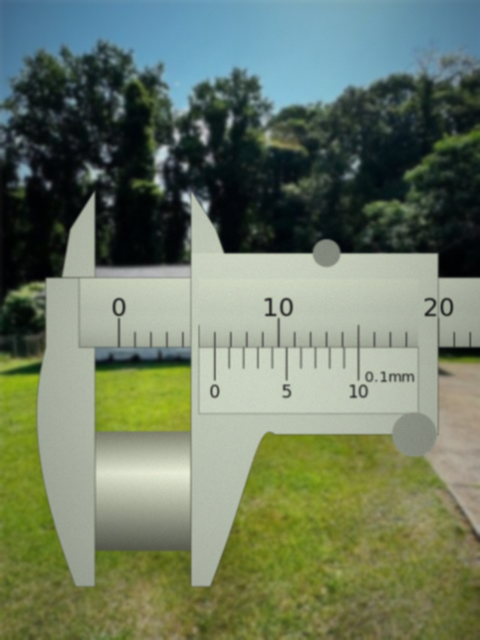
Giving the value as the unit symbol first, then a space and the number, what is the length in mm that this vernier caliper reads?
mm 6.0
